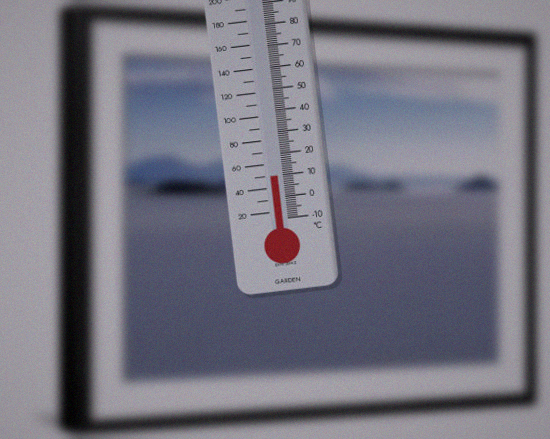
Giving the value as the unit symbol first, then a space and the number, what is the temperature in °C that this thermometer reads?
°C 10
